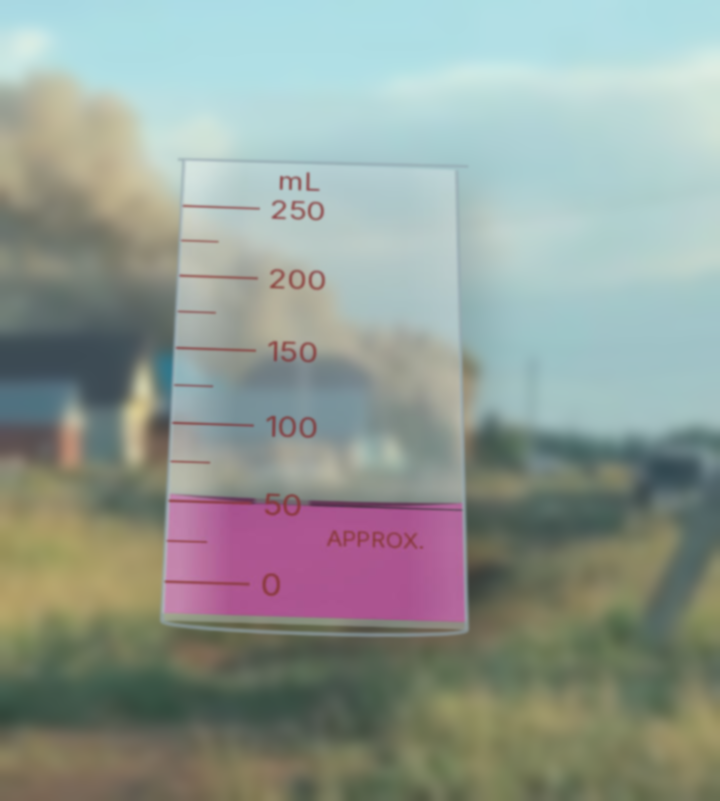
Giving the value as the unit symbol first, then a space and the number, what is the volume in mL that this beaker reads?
mL 50
